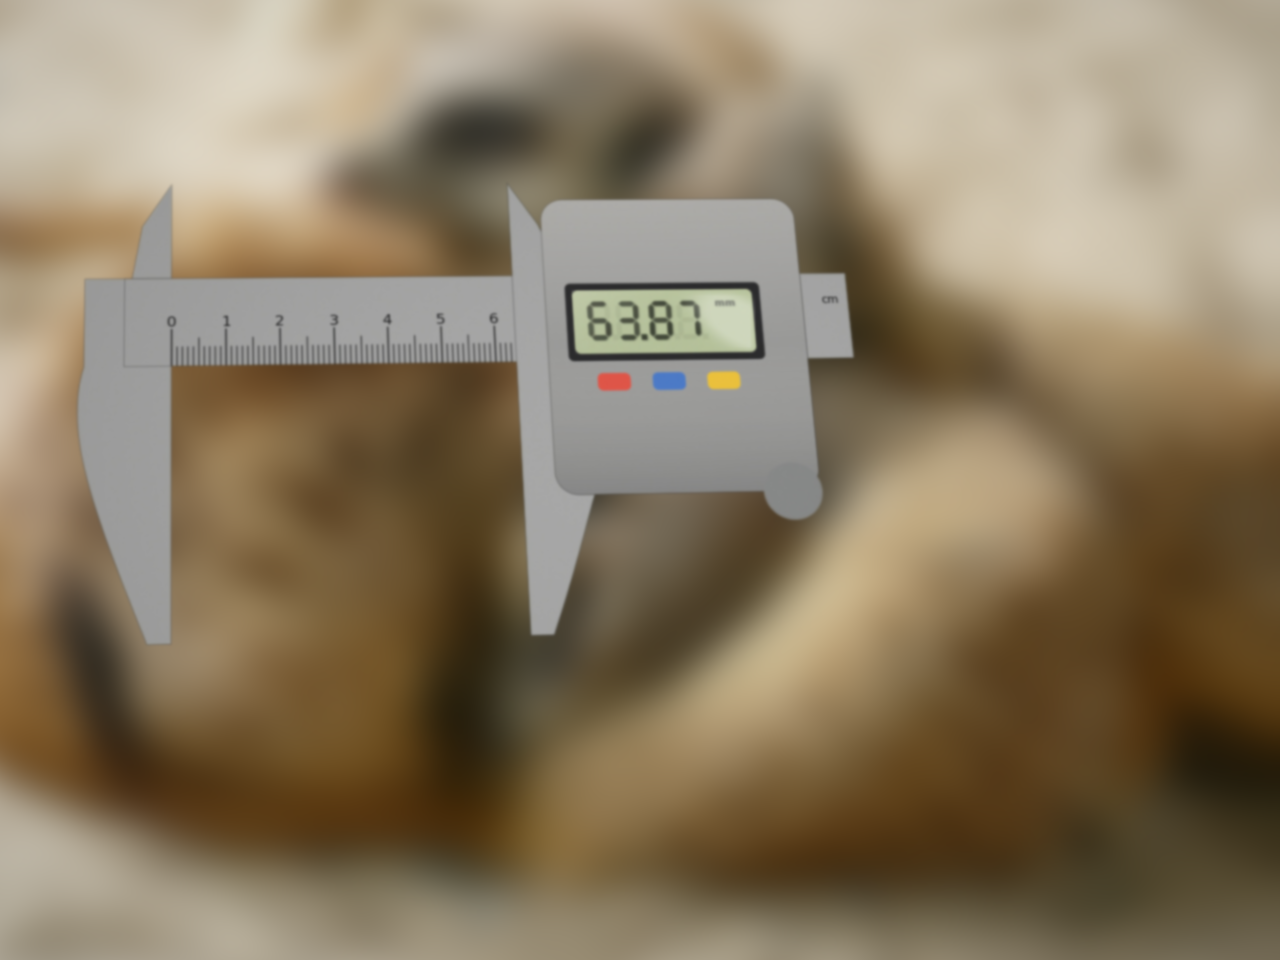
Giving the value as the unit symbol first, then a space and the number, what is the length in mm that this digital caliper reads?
mm 63.87
